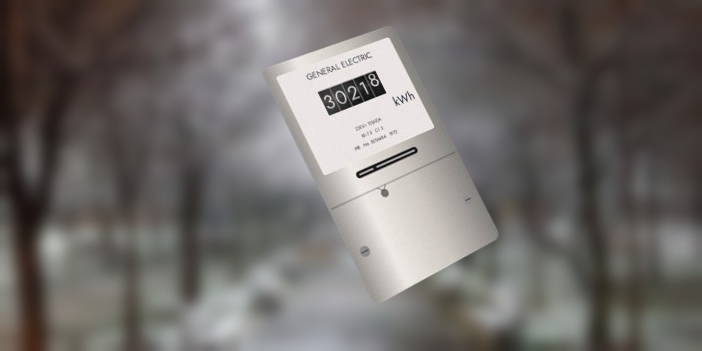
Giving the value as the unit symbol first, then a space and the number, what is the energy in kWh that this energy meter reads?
kWh 30218
